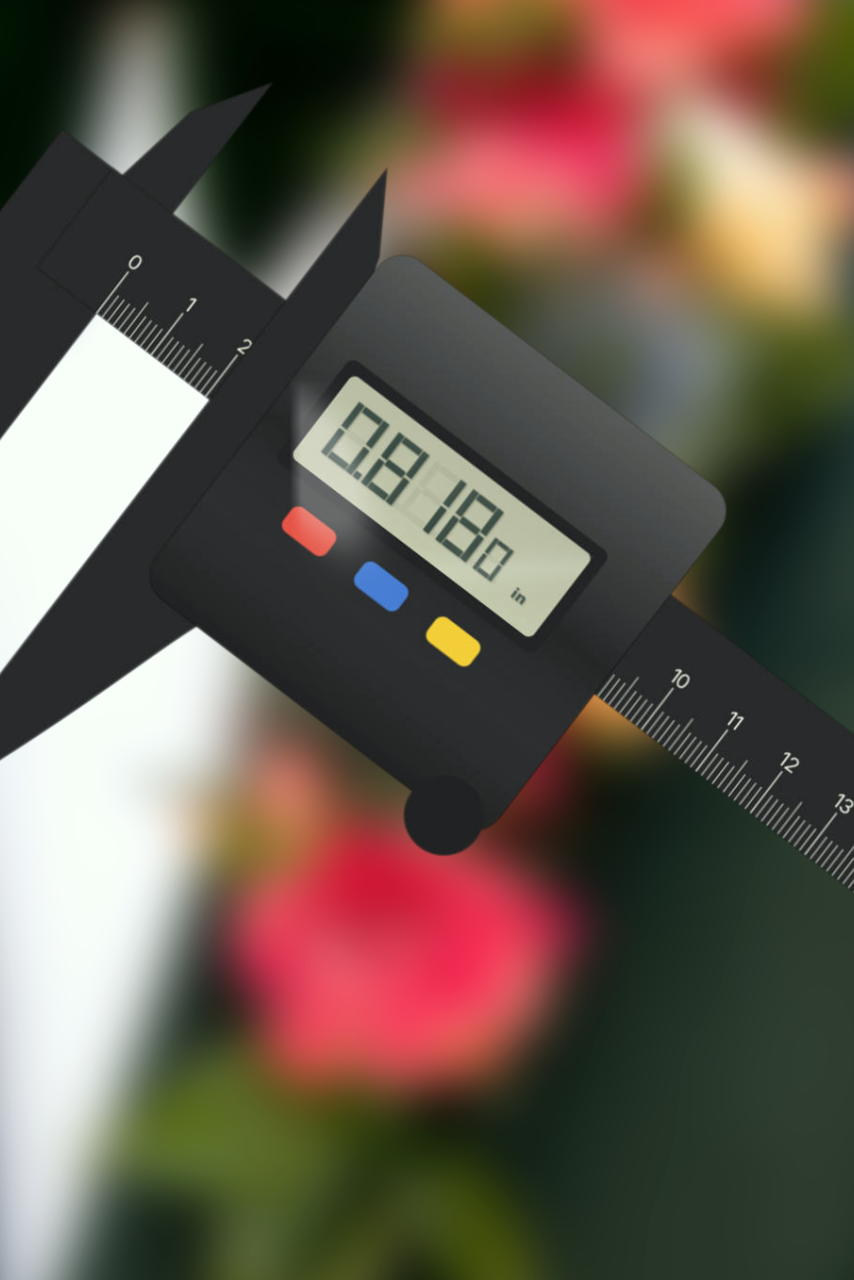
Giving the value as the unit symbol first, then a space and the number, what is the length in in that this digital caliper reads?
in 0.8180
